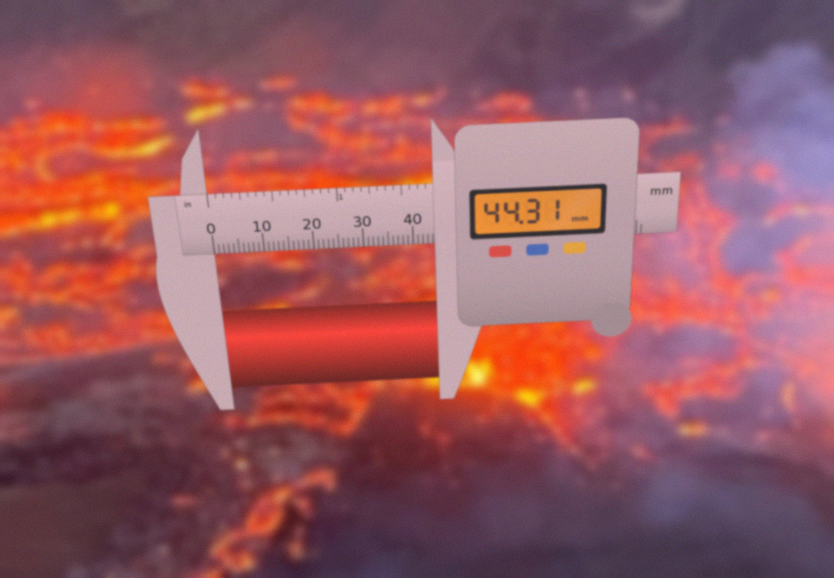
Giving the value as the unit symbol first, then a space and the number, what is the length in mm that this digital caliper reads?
mm 44.31
